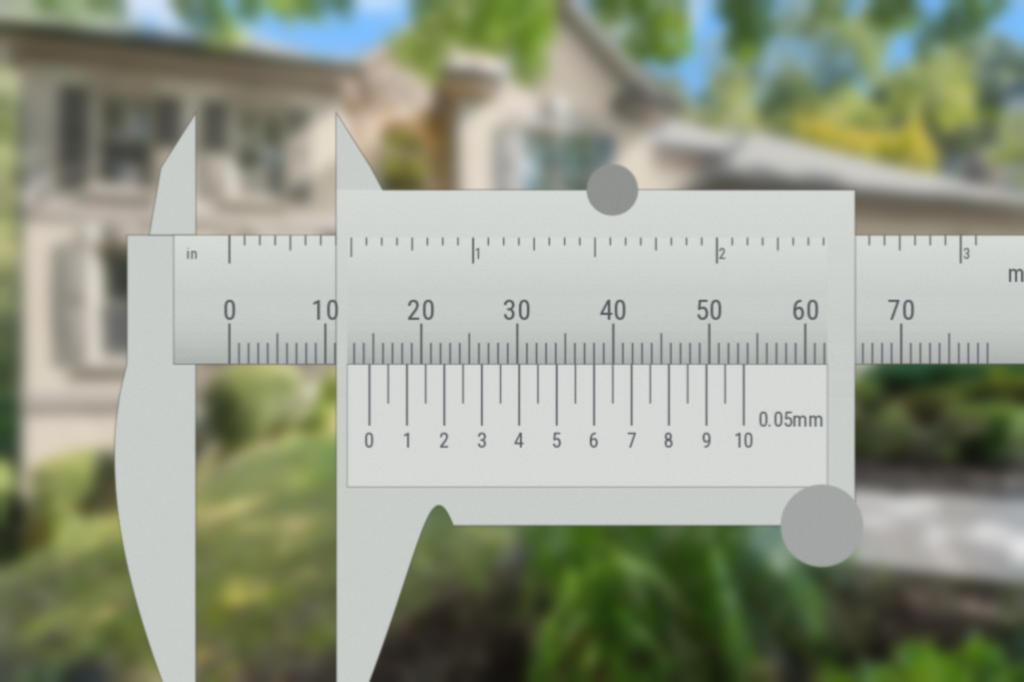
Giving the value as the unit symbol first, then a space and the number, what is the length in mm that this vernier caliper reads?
mm 14.6
